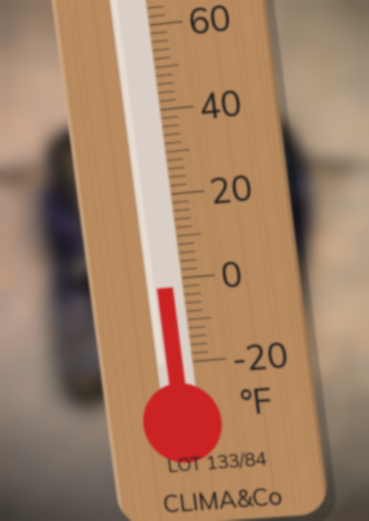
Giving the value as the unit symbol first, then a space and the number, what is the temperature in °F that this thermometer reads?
°F -2
